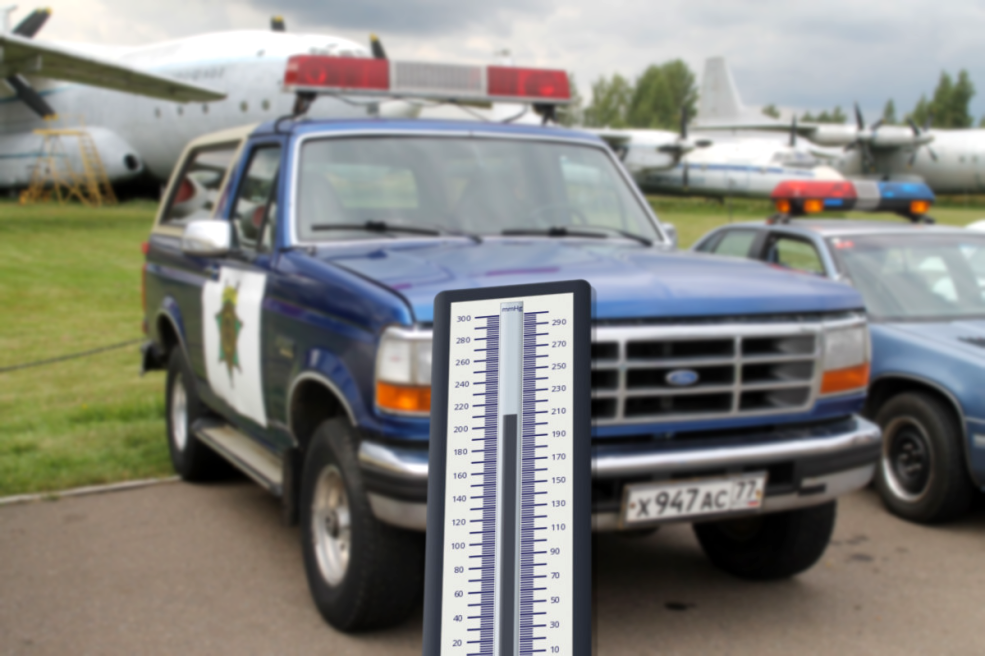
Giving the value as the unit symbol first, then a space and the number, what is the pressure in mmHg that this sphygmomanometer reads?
mmHg 210
